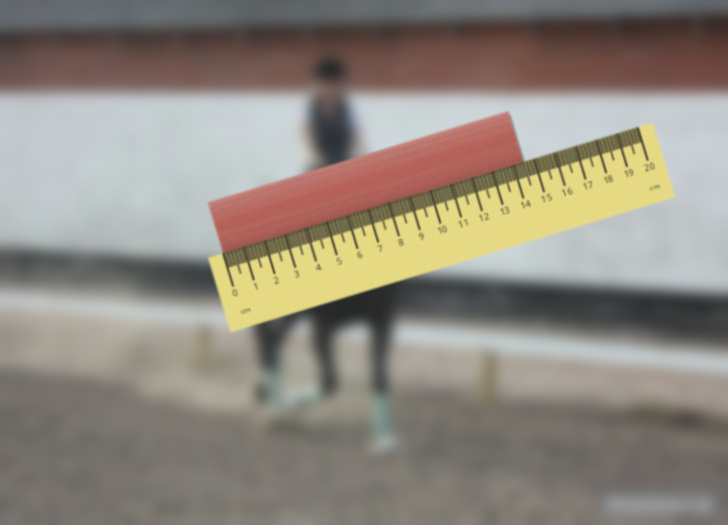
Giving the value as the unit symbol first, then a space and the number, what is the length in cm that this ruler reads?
cm 14.5
